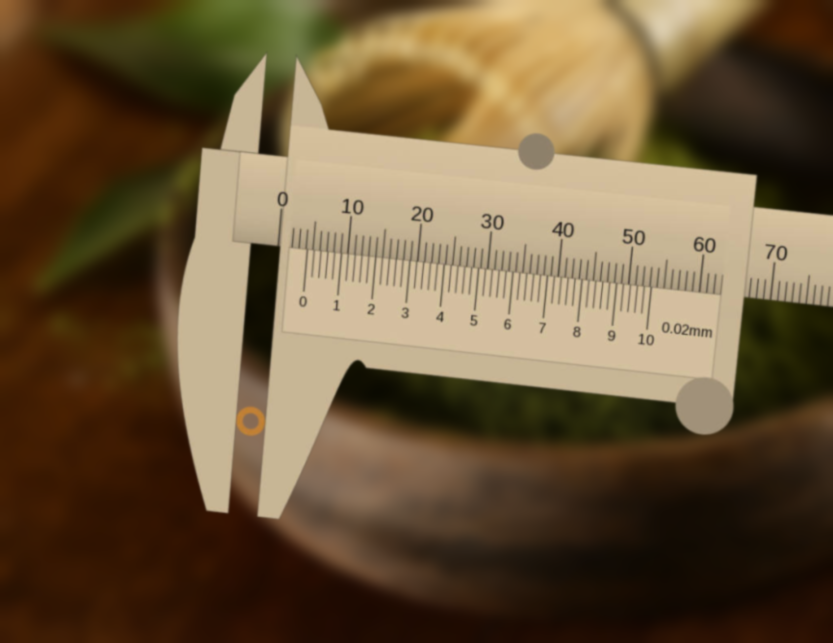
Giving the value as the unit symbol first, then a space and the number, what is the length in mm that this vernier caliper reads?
mm 4.2
